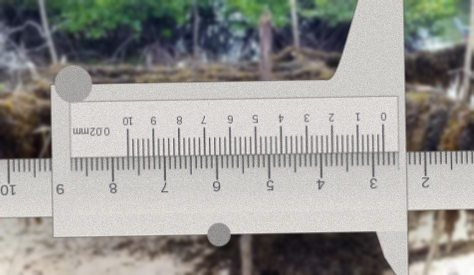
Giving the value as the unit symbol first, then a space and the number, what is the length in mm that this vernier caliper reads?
mm 28.0
